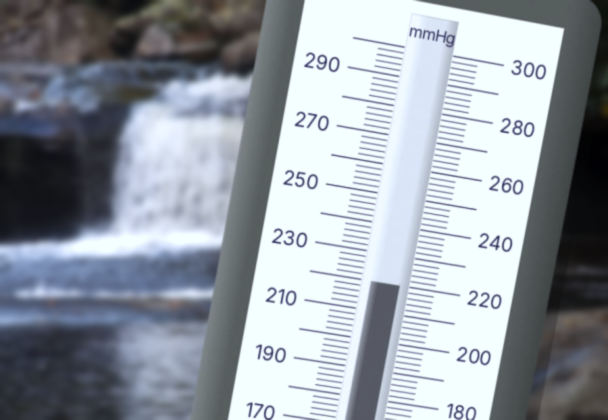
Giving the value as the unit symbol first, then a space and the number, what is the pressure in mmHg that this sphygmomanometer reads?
mmHg 220
